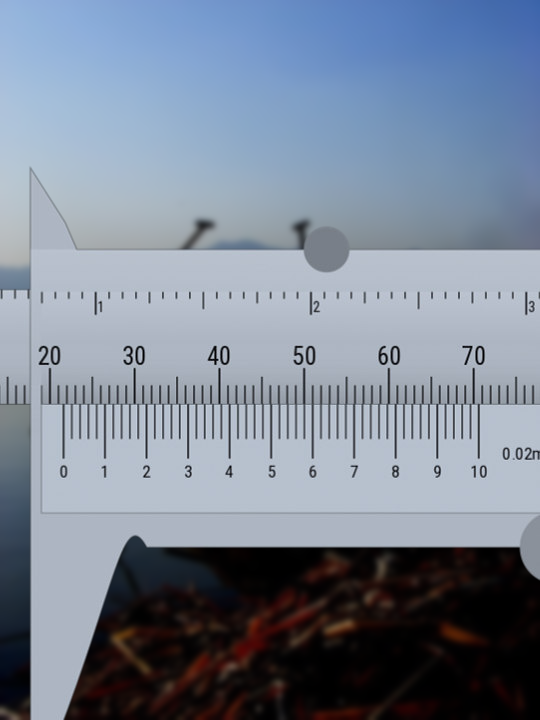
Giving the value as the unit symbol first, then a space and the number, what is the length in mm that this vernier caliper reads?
mm 21.6
